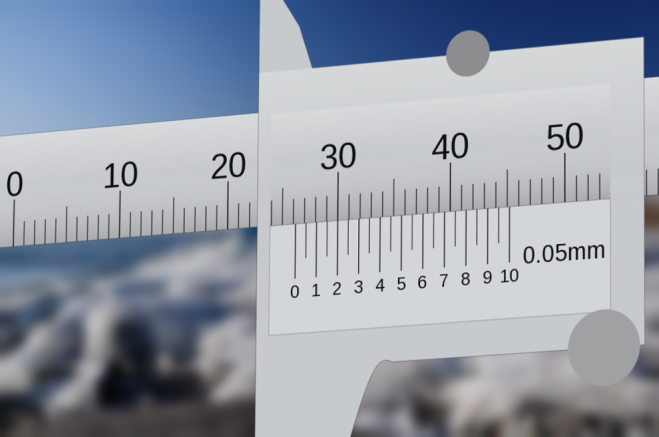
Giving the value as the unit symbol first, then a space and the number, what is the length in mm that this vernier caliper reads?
mm 26.2
